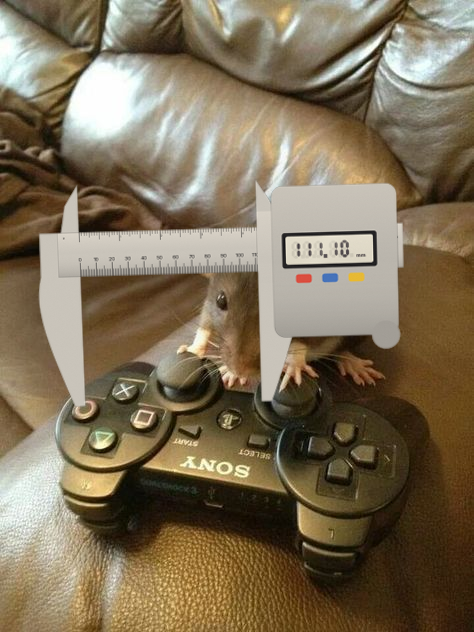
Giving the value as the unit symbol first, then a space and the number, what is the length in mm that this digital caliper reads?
mm 111.10
